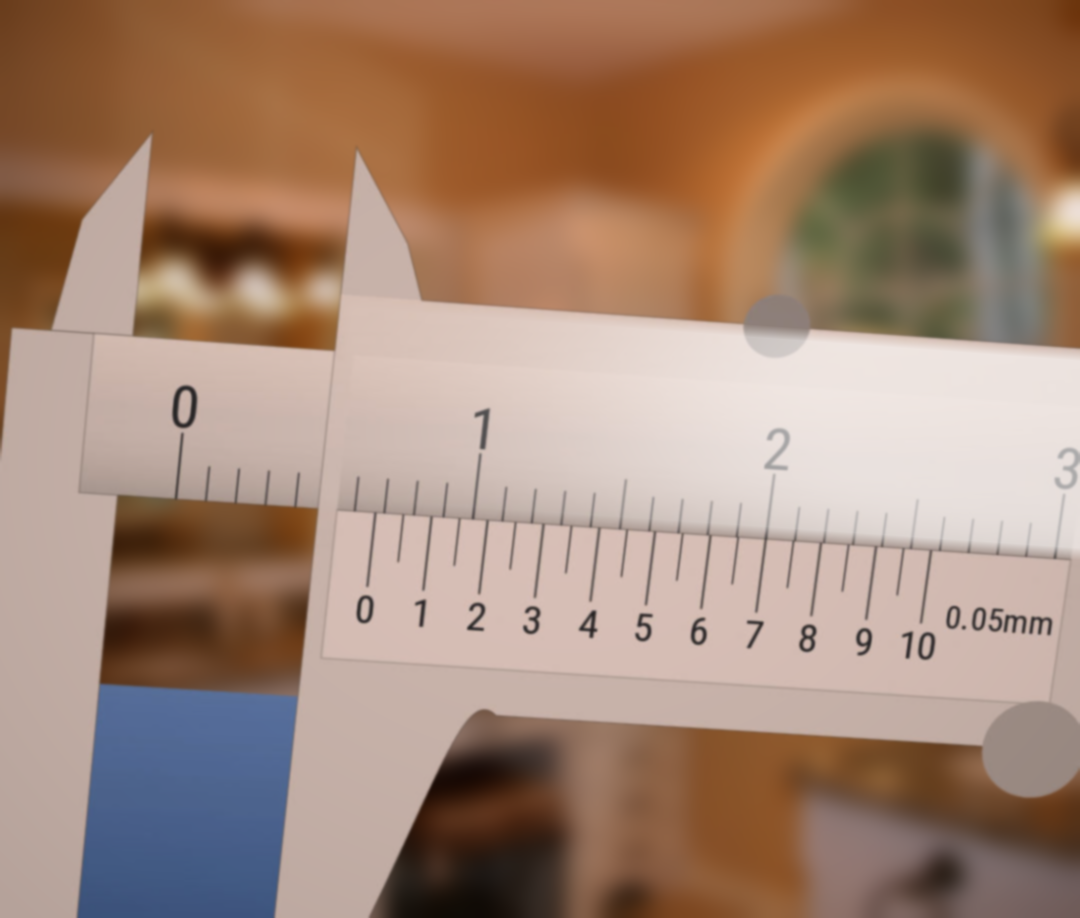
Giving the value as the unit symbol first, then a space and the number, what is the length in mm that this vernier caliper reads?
mm 6.7
